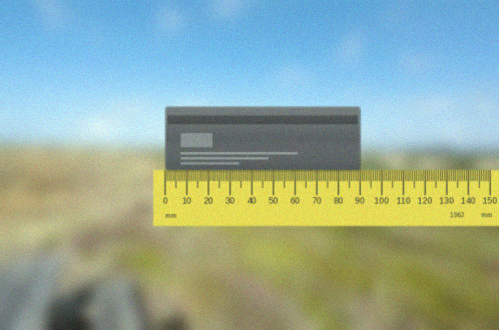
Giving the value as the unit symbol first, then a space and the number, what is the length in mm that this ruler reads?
mm 90
